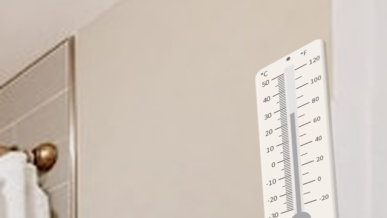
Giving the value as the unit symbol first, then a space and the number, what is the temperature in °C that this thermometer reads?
°C 25
